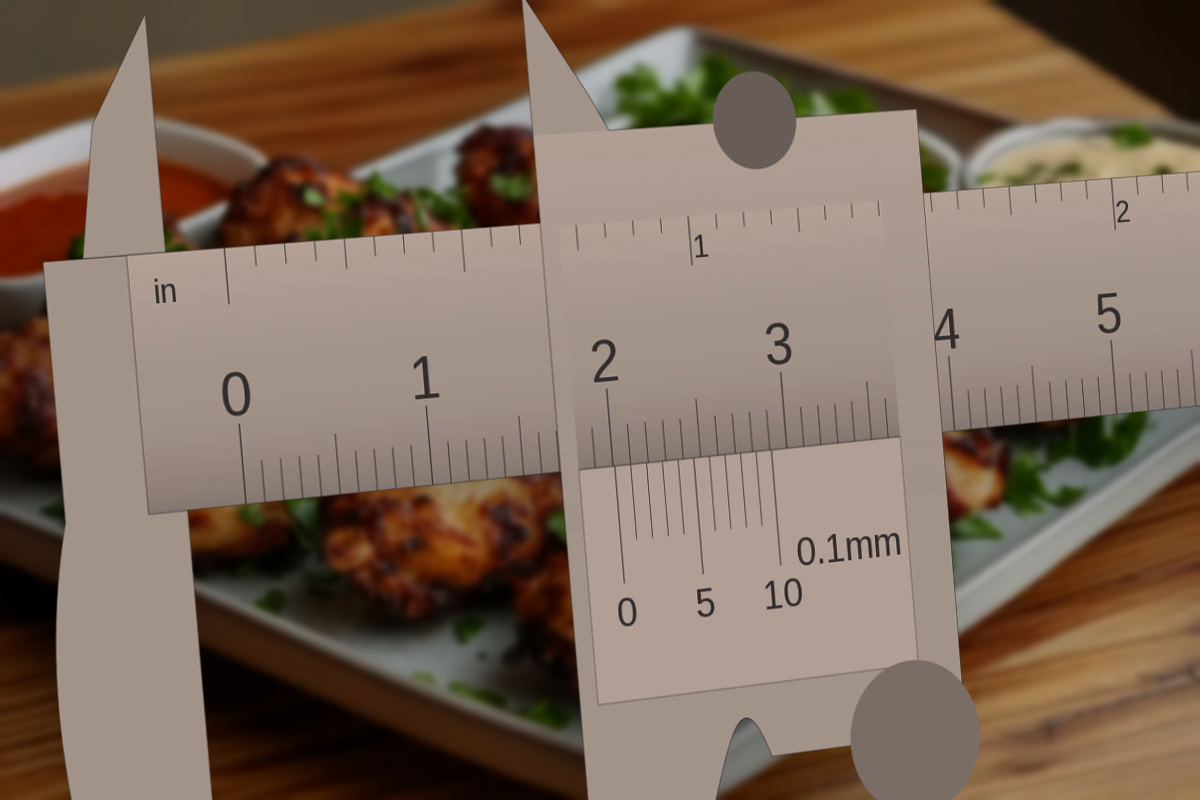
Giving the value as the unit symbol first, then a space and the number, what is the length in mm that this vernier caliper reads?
mm 20.1
